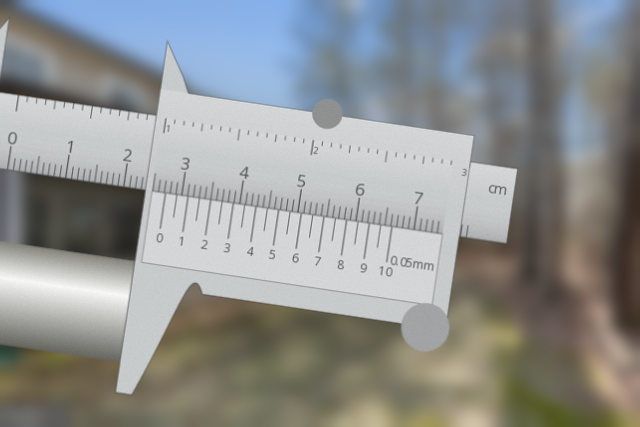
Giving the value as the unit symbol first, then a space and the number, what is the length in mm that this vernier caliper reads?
mm 27.2
